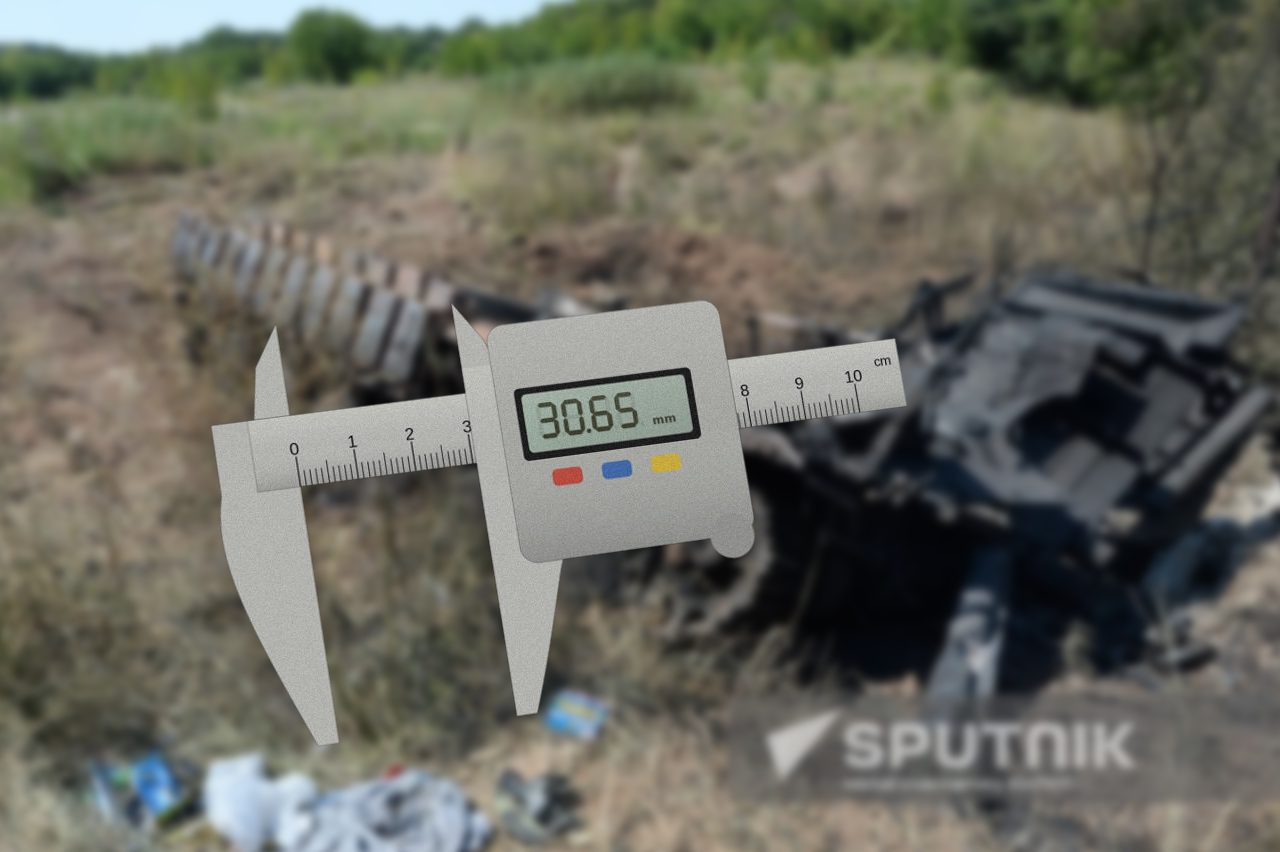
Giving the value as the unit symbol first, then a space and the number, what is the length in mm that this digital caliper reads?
mm 30.65
